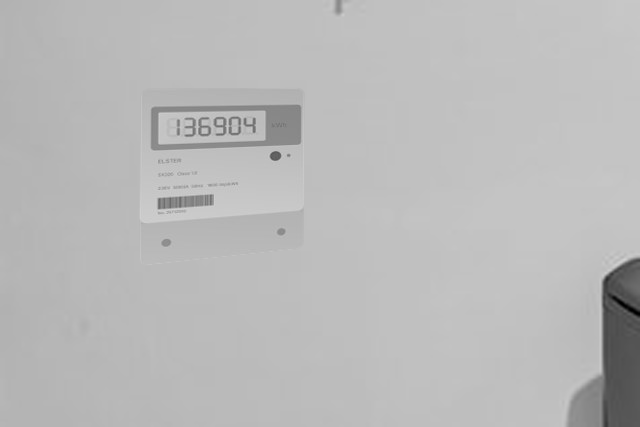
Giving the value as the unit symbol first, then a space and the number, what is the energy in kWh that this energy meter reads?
kWh 136904
